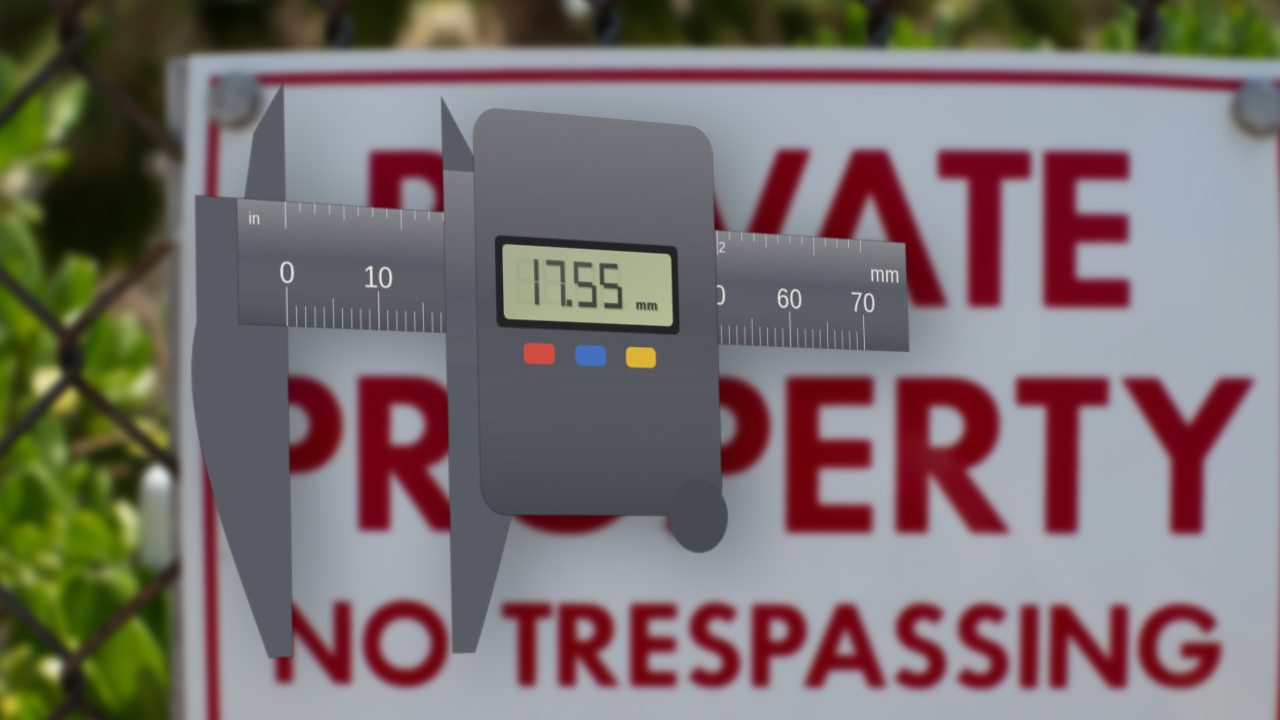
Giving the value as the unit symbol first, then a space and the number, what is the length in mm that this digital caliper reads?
mm 17.55
